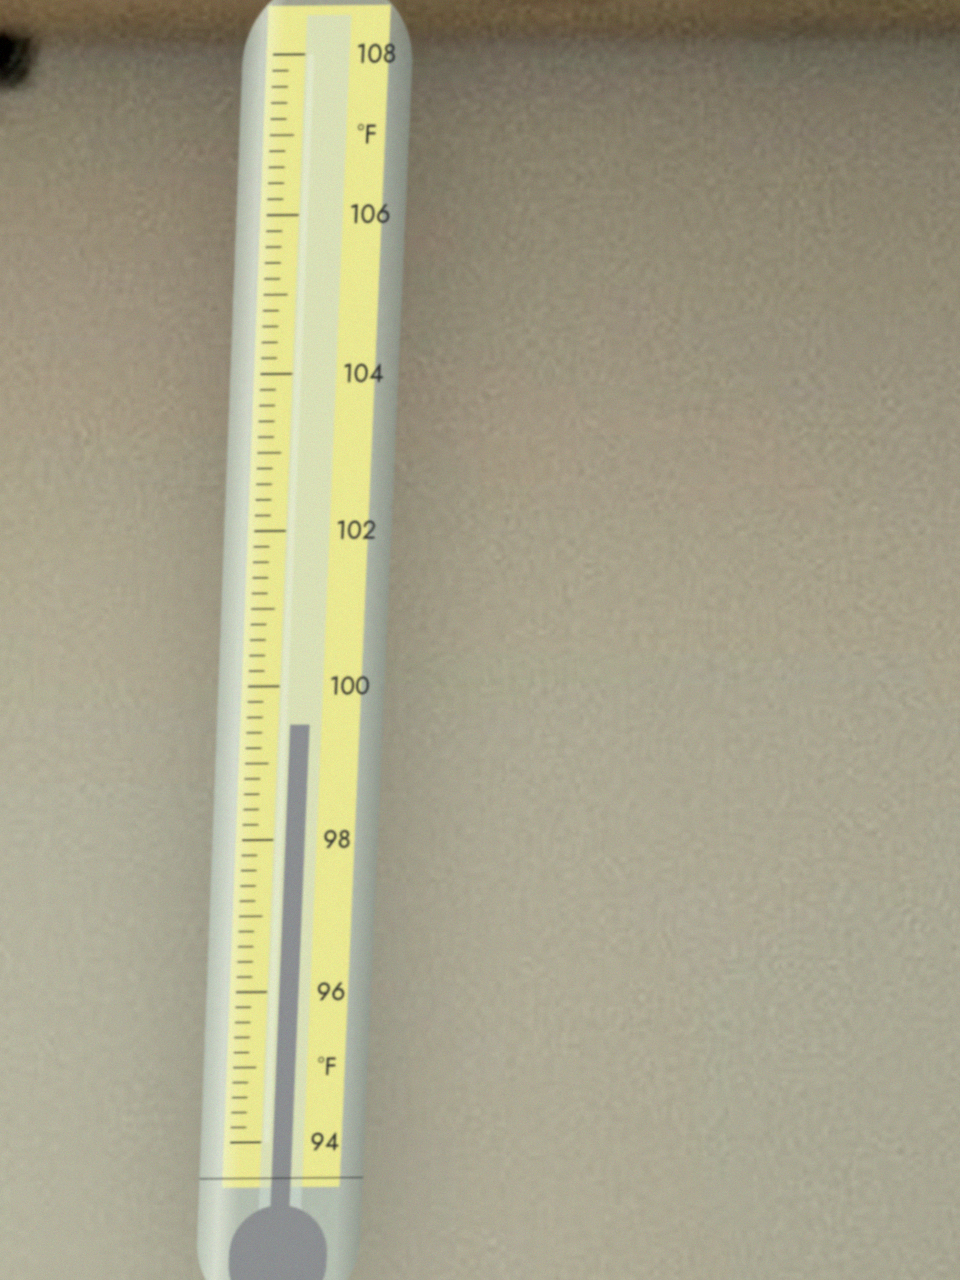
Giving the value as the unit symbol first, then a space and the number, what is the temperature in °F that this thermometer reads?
°F 99.5
